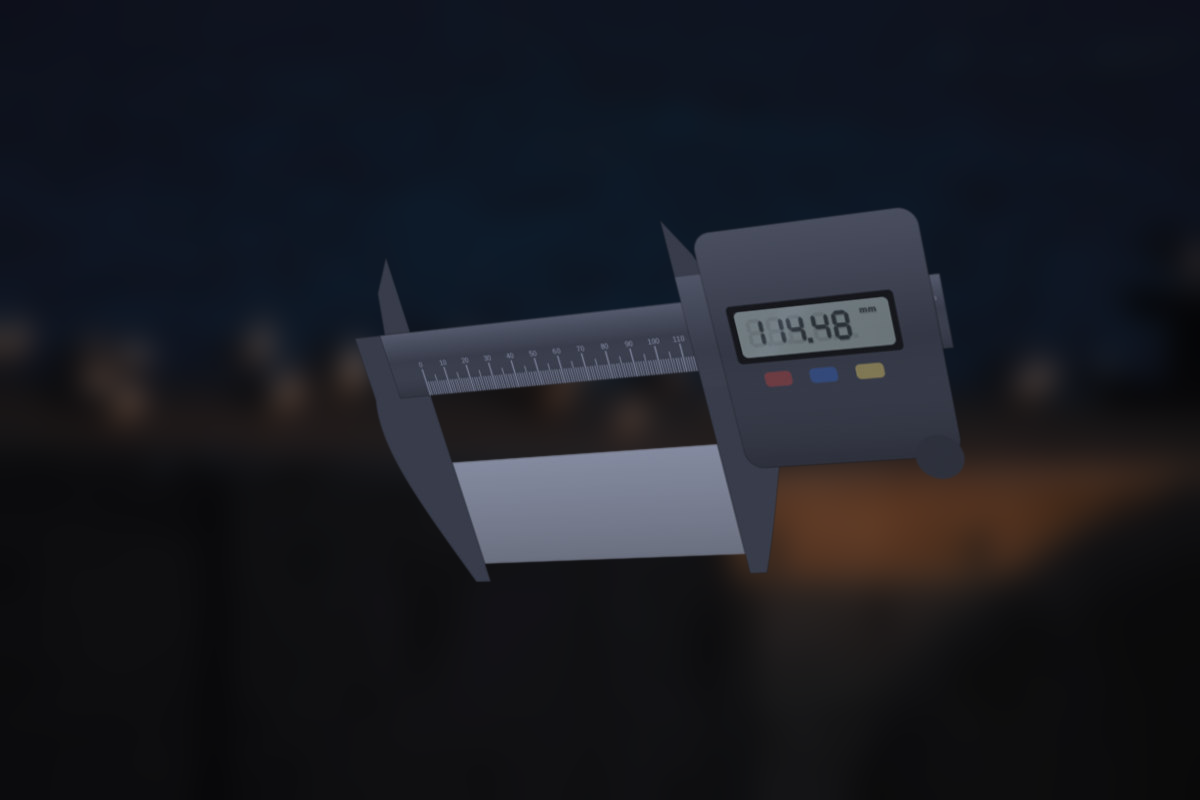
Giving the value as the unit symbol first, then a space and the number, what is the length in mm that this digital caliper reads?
mm 114.48
